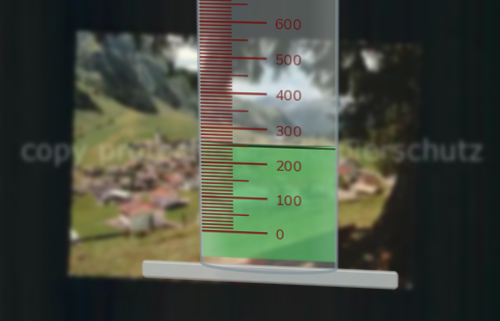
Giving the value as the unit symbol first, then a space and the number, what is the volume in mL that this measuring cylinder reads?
mL 250
